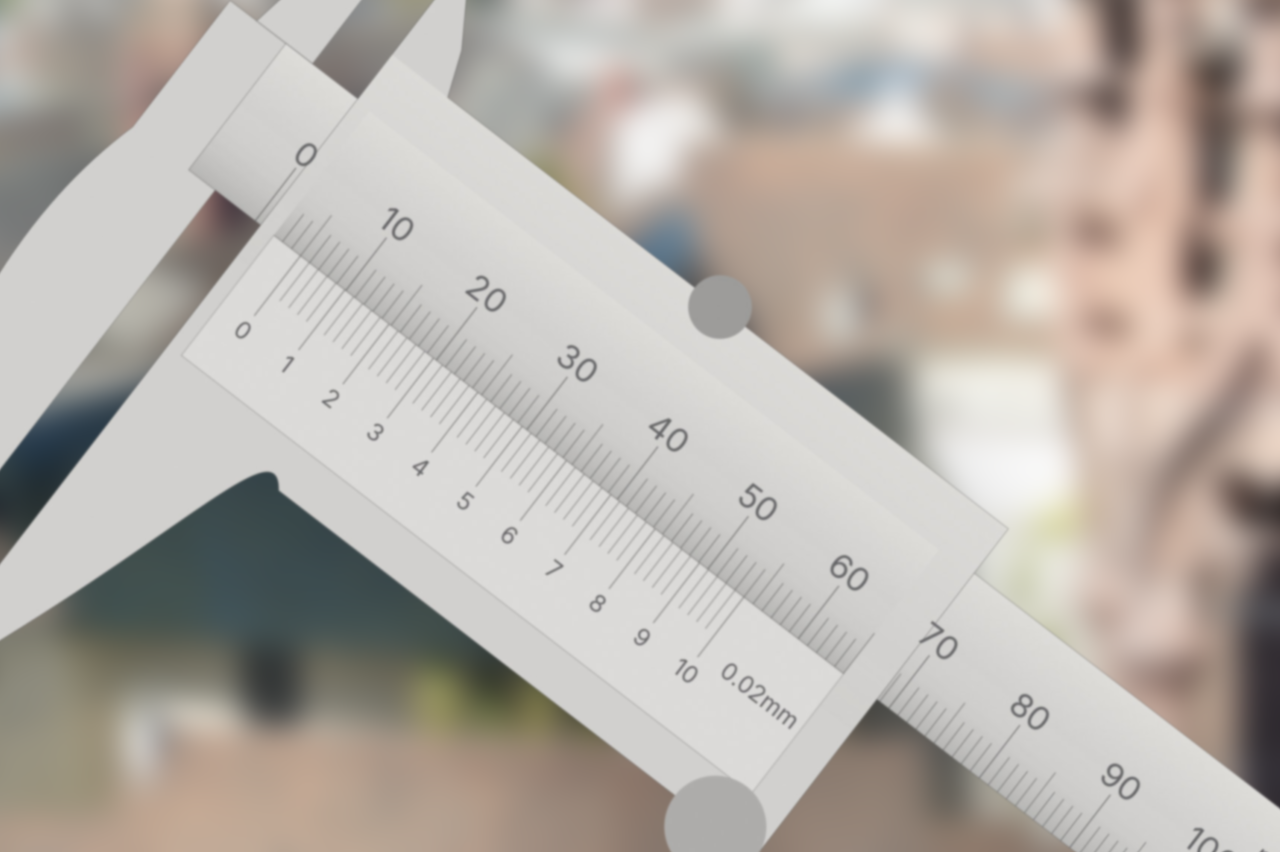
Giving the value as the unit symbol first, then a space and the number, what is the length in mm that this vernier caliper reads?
mm 5.0
